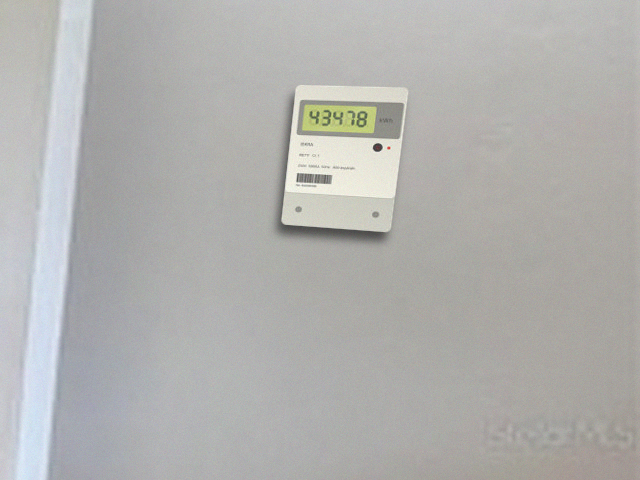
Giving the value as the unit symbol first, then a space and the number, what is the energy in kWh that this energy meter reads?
kWh 43478
